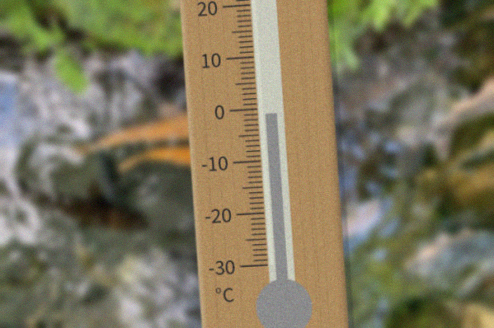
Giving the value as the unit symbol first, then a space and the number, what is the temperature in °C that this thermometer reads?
°C -1
